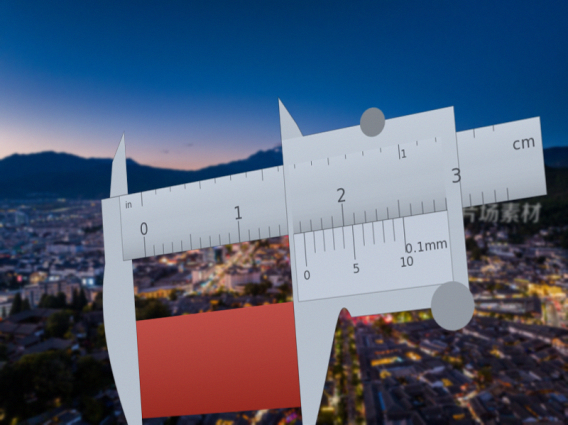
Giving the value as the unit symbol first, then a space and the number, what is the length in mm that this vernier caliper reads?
mm 16.3
